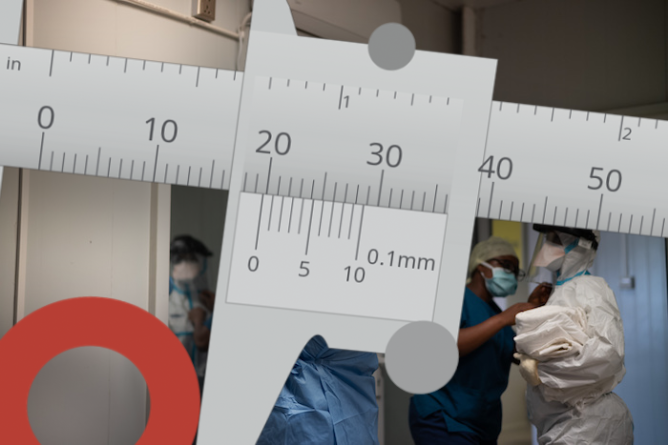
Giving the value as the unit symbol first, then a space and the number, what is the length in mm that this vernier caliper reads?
mm 19.7
